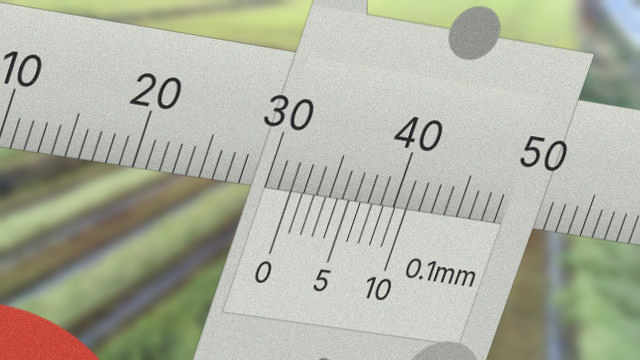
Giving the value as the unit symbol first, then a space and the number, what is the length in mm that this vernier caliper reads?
mm 32.0
